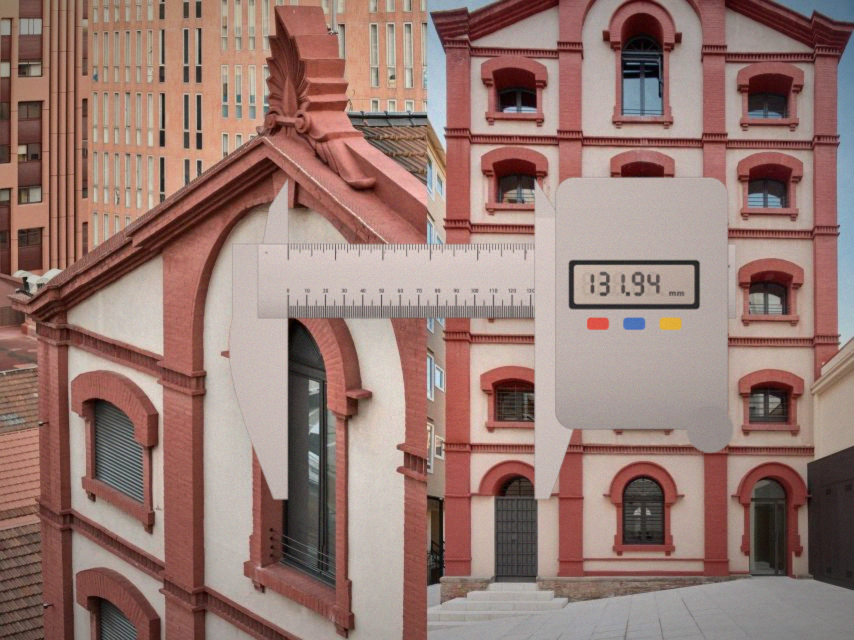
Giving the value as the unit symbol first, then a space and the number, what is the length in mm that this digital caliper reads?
mm 131.94
